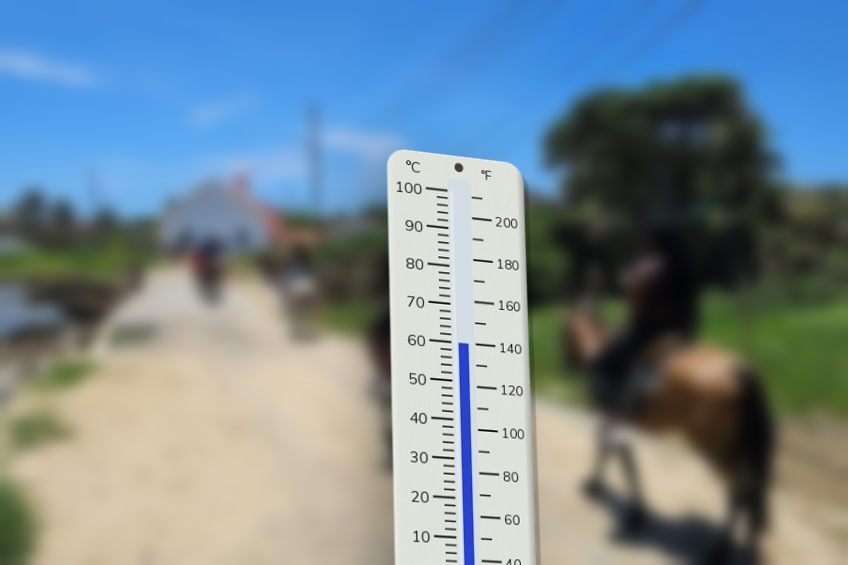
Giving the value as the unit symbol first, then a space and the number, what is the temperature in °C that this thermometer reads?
°C 60
